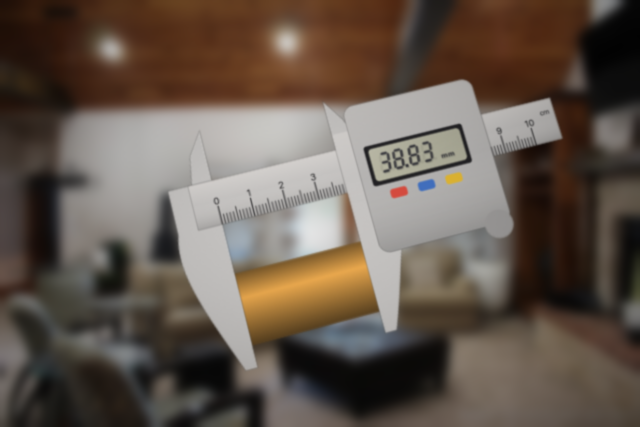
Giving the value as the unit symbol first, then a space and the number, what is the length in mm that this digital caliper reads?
mm 38.83
